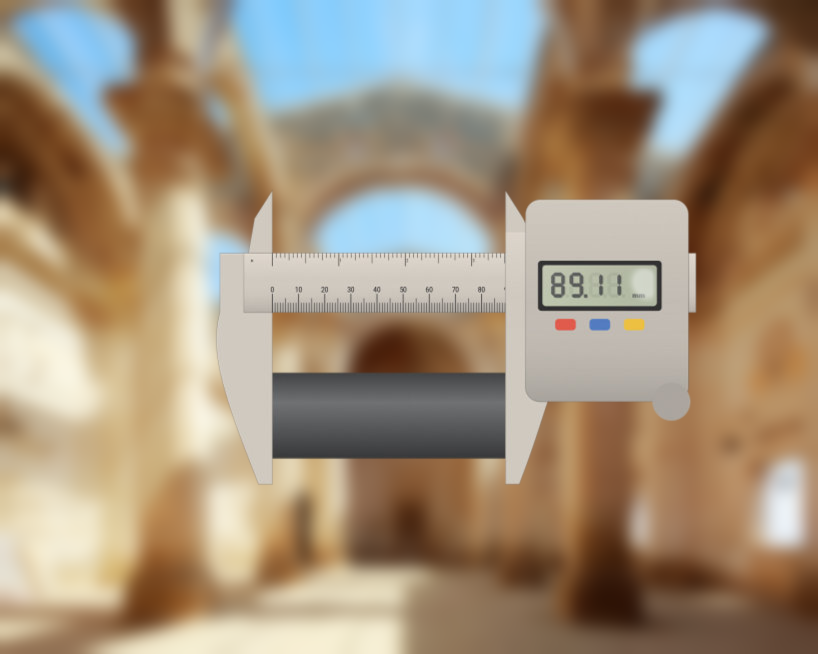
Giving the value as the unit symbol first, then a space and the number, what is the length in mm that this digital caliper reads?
mm 89.11
